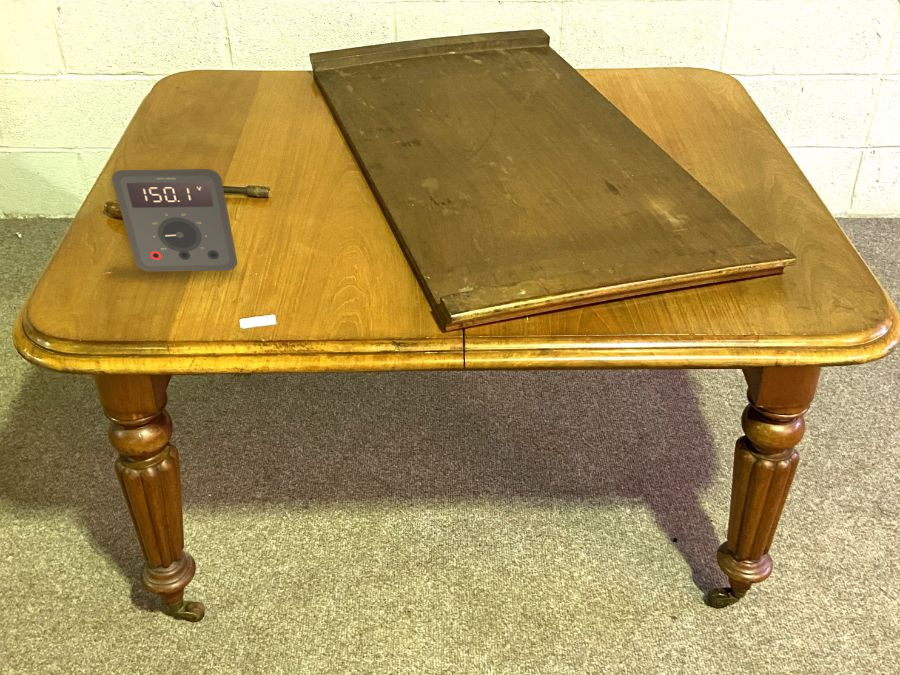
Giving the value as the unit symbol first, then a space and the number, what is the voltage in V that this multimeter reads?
V 150.1
